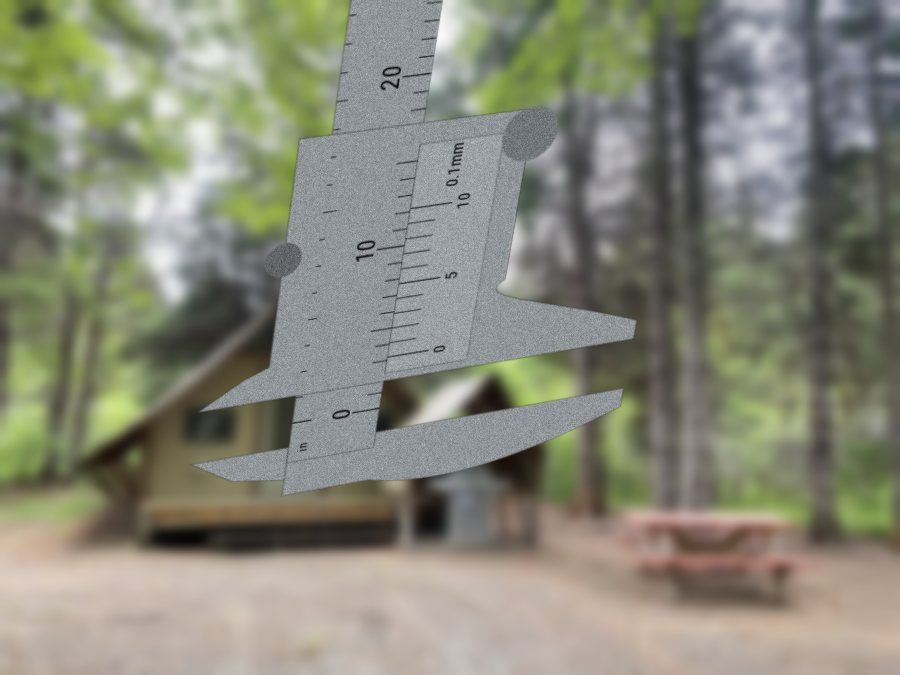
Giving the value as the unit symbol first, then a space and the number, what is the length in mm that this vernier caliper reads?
mm 3.2
